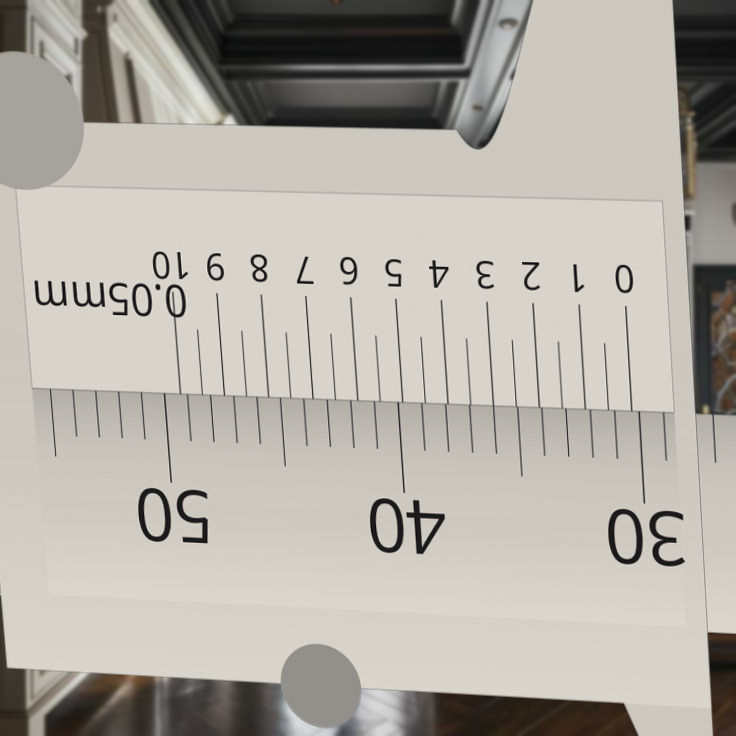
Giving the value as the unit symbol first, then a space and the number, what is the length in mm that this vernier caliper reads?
mm 30.30
